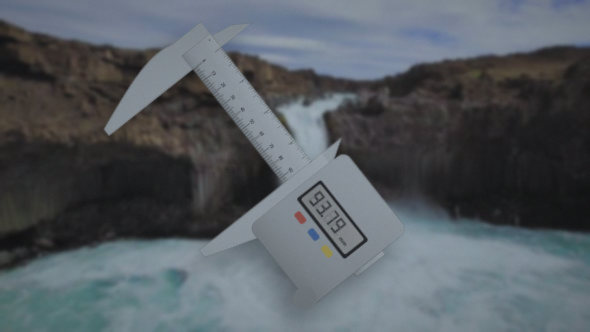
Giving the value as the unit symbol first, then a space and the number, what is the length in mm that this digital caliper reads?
mm 93.79
